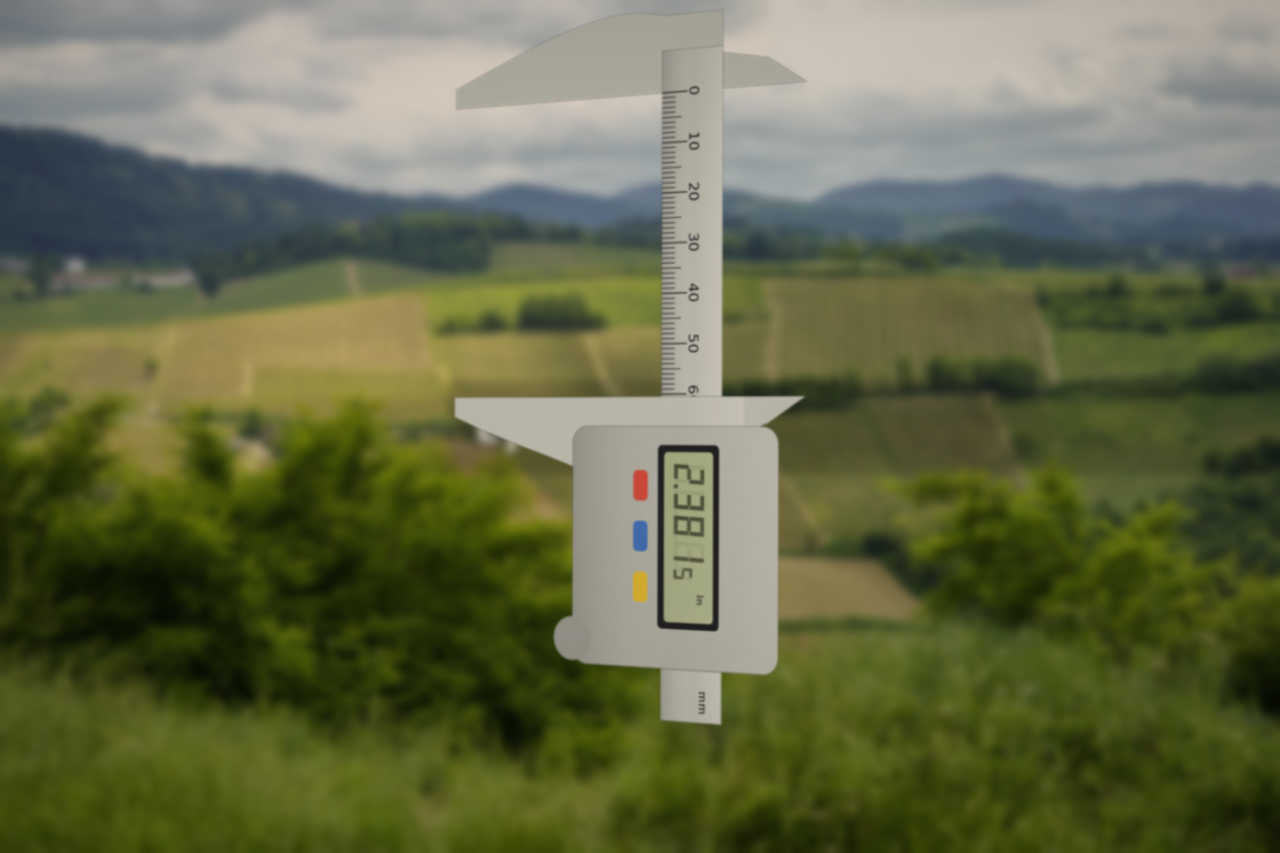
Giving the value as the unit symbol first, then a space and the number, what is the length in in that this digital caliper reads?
in 2.3815
